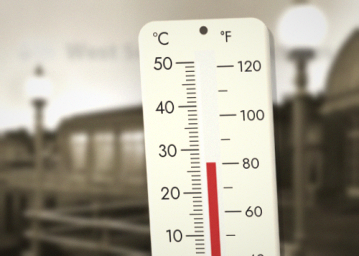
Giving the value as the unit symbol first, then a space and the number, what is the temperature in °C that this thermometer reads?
°C 27
